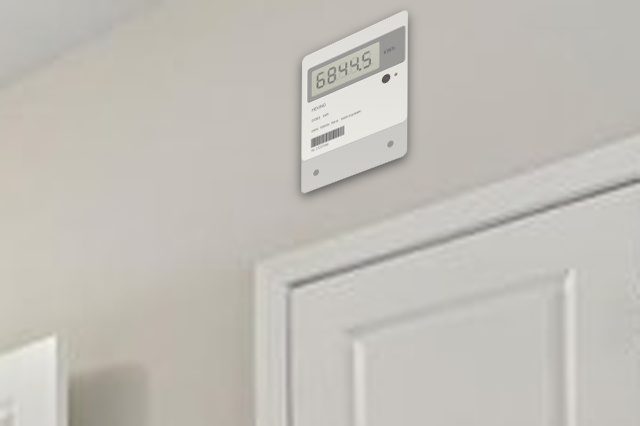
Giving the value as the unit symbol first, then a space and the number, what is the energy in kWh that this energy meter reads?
kWh 6844.5
